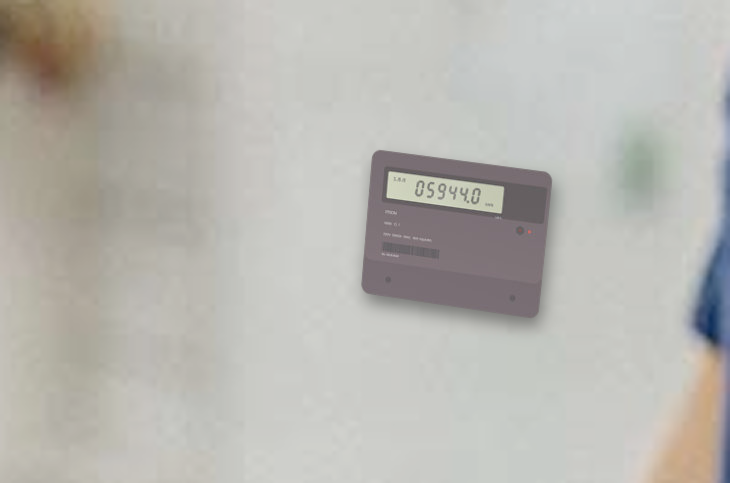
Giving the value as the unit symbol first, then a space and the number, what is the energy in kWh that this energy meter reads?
kWh 5944.0
